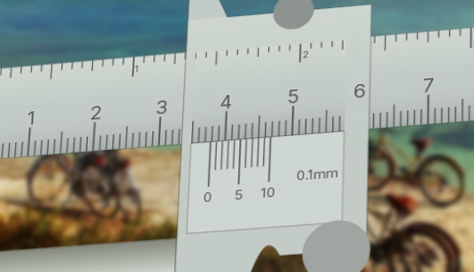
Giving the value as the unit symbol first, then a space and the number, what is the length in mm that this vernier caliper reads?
mm 37.8
